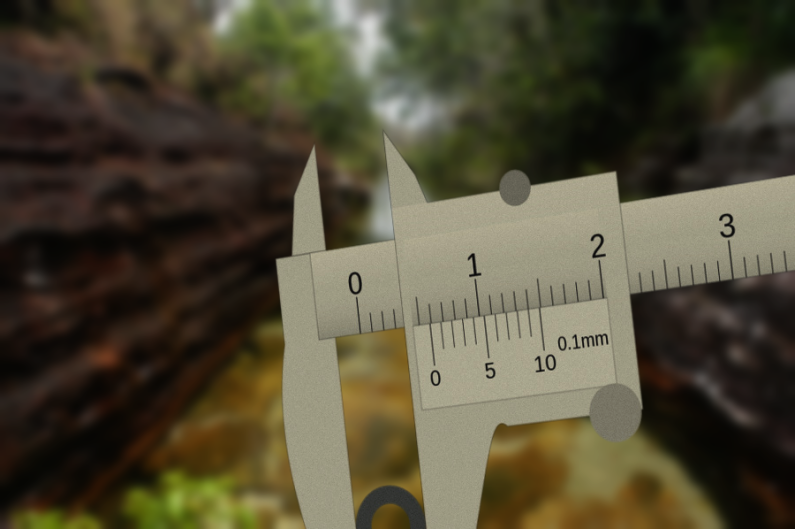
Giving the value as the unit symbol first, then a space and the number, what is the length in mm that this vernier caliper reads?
mm 5.9
